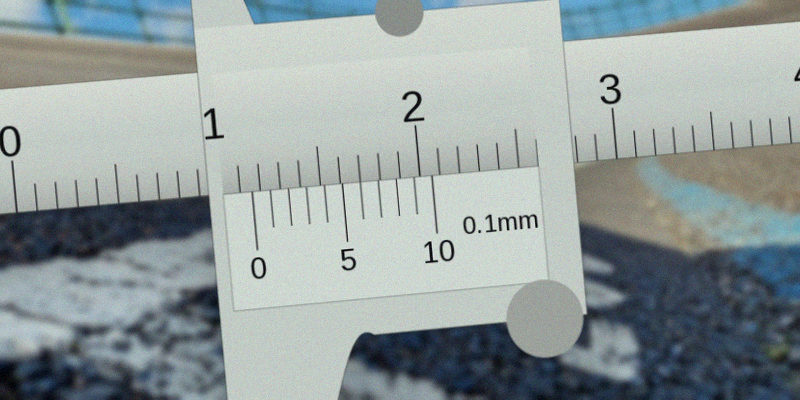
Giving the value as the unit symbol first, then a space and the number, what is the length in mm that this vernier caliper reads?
mm 11.6
